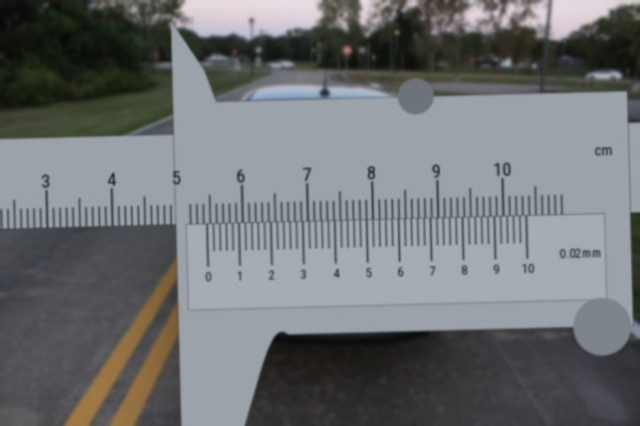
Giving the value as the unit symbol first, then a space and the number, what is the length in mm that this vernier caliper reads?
mm 54.5
